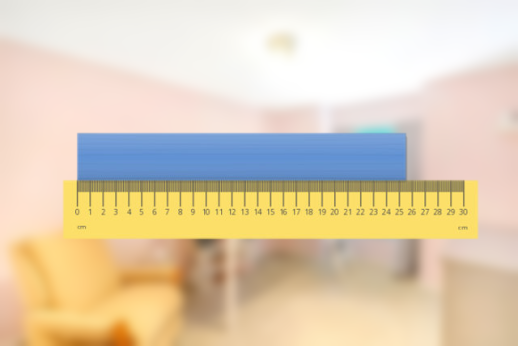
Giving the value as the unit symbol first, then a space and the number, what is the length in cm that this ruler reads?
cm 25.5
